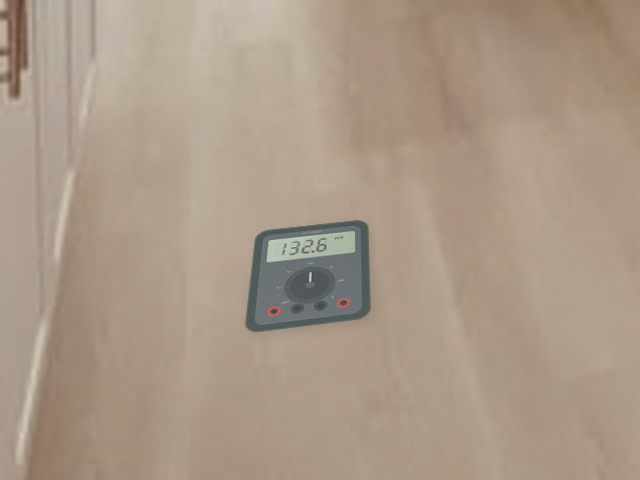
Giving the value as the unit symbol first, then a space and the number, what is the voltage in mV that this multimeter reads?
mV 132.6
